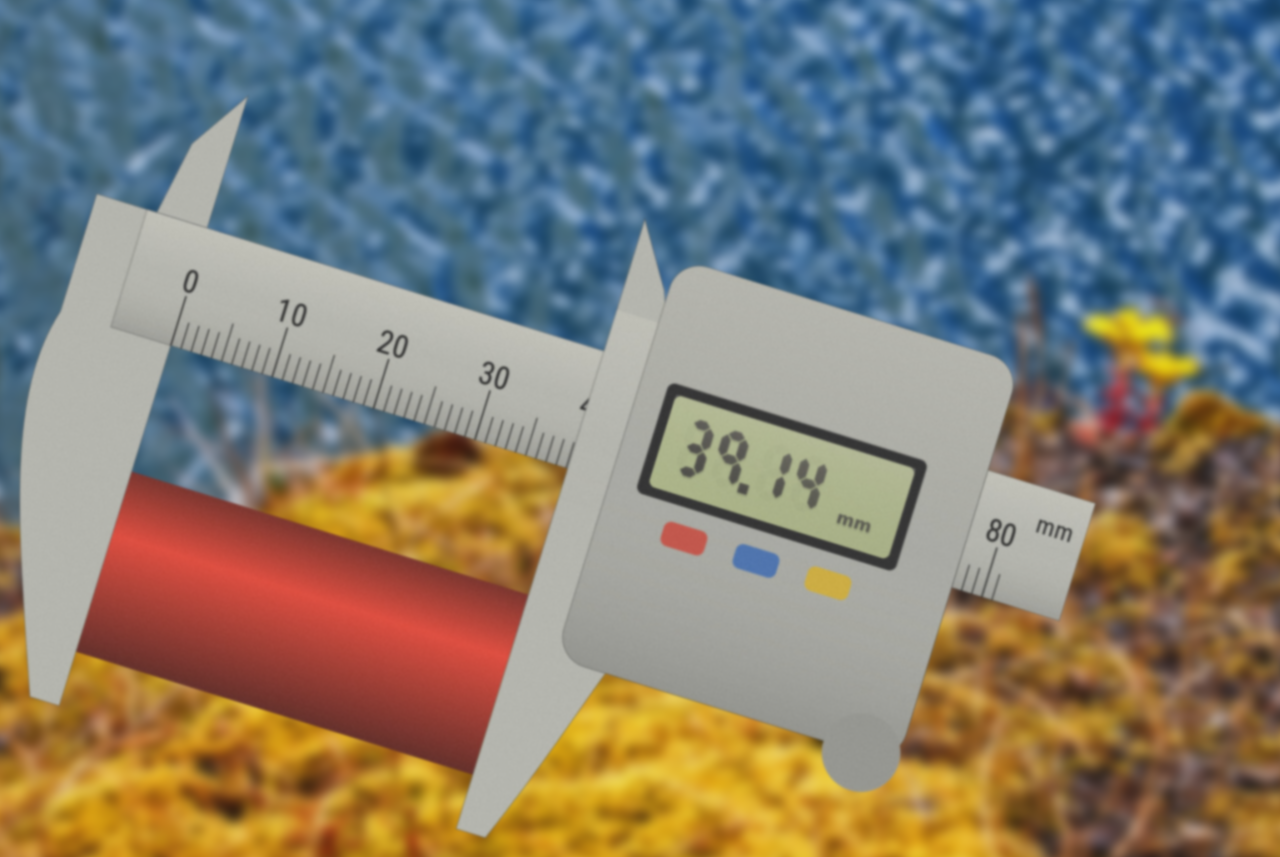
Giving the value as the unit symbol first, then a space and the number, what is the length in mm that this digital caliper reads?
mm 39.14
